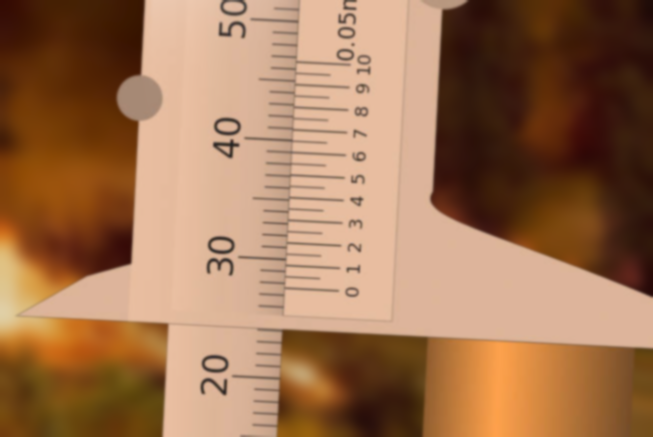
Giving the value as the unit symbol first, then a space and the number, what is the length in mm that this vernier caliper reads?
mm 27.6
